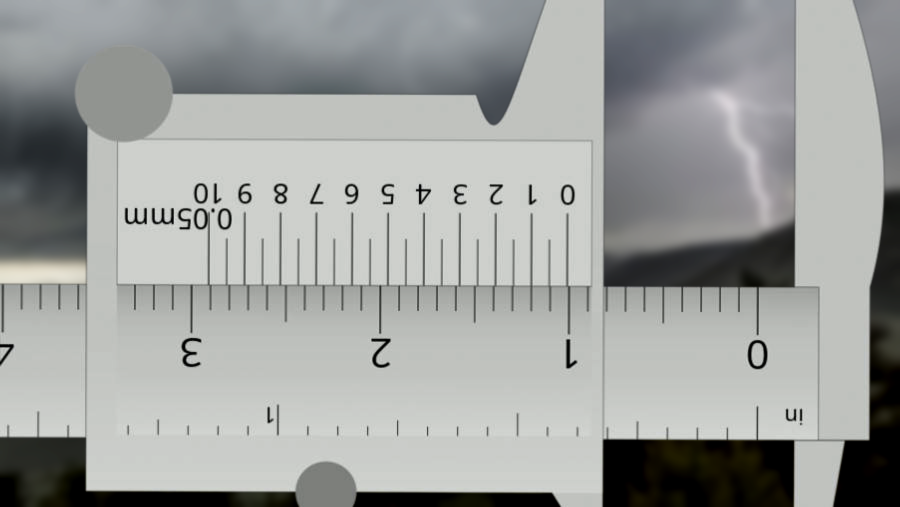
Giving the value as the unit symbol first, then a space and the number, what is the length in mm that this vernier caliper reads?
mm 10.1
